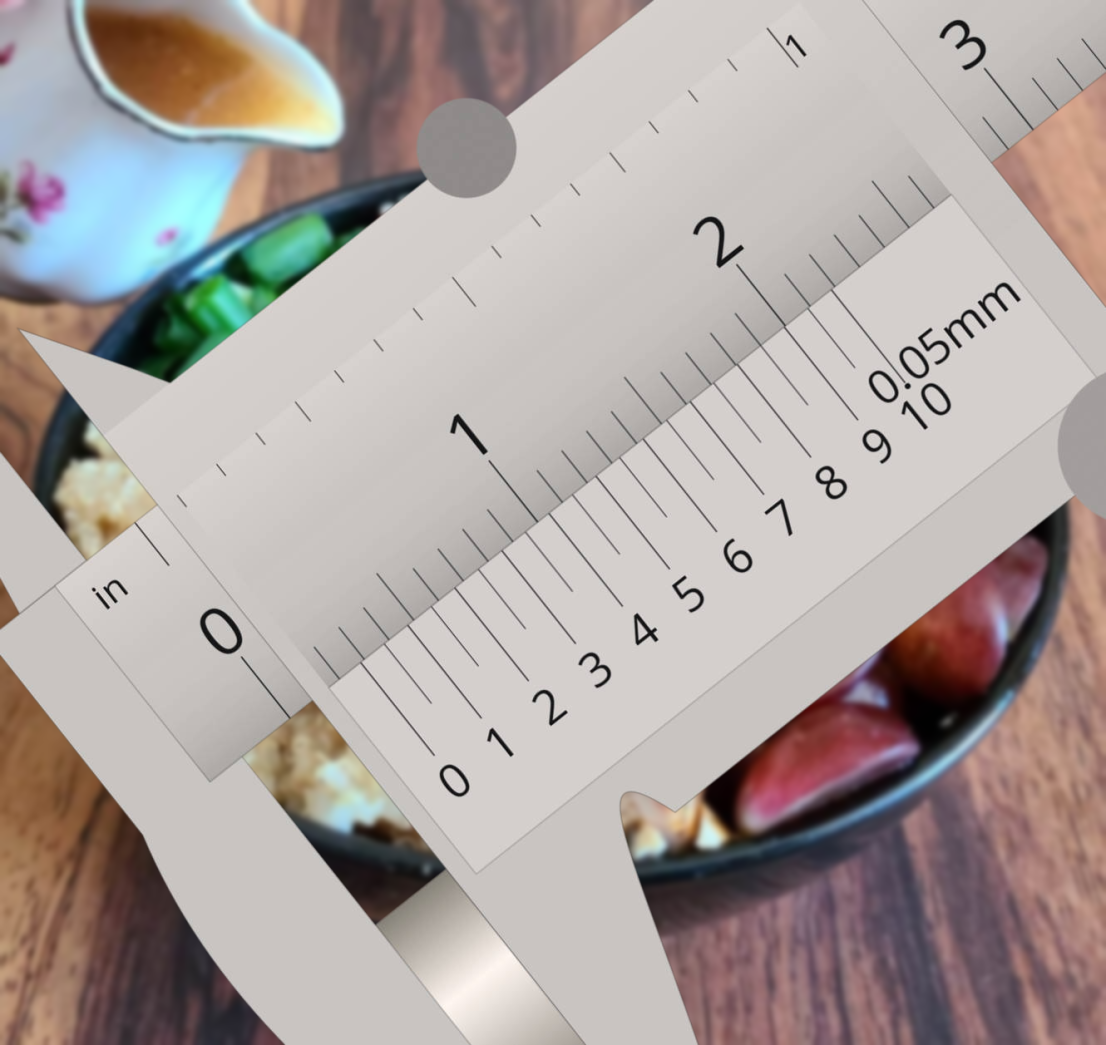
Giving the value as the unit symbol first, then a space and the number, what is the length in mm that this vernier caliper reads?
mm 2.85
